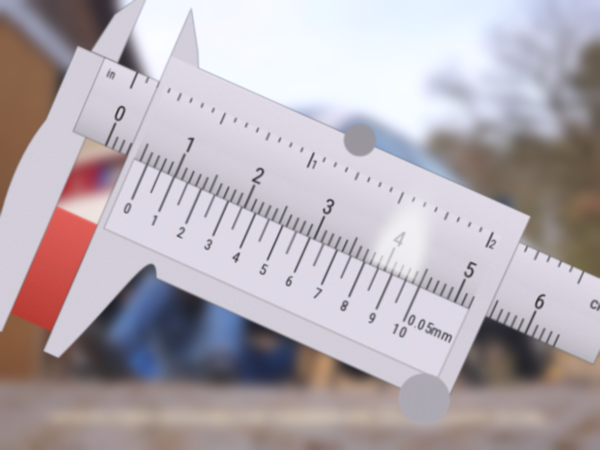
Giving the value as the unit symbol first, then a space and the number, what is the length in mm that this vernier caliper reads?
mm 6.0
